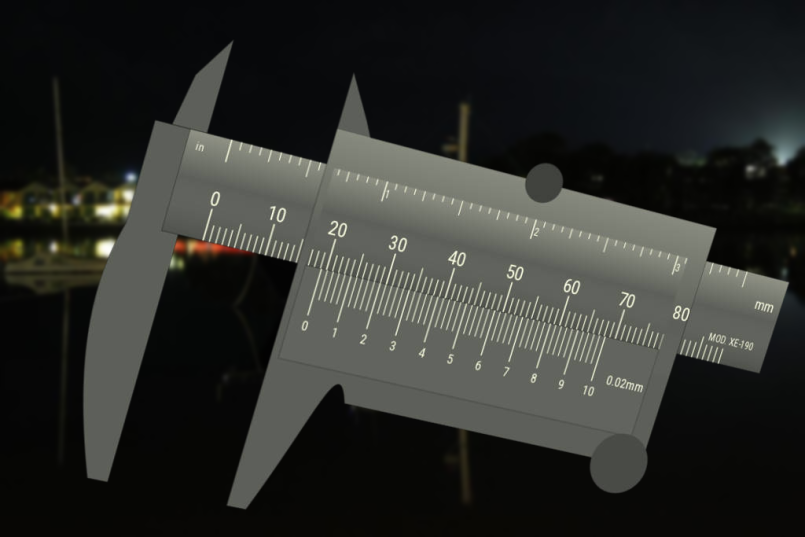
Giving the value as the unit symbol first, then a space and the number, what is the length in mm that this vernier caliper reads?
mm 19.2
